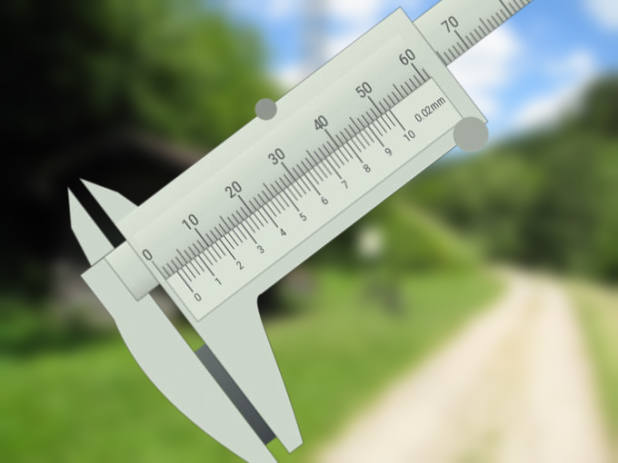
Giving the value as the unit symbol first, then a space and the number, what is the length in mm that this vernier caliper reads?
mm 2.6
